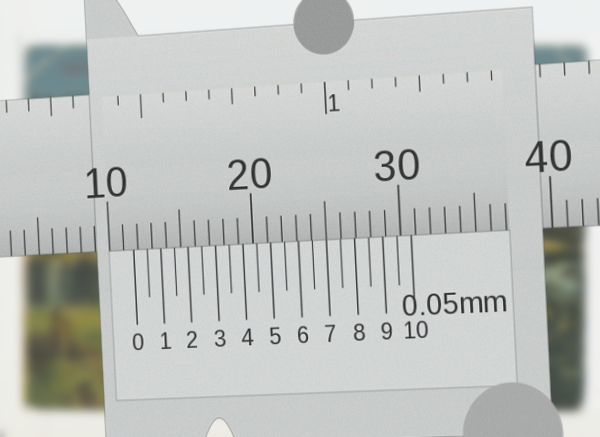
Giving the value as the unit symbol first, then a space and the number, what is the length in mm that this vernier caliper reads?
mm 11.7
